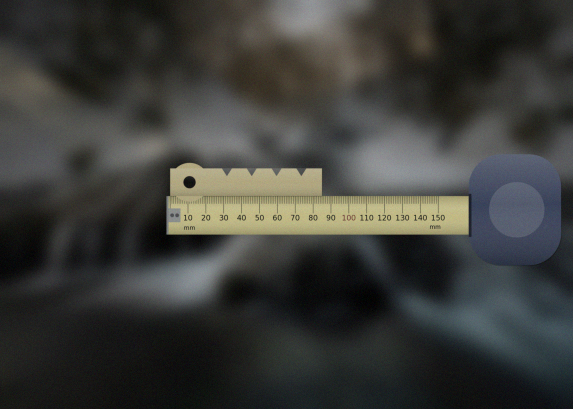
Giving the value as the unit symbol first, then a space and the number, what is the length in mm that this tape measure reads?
mm 85
